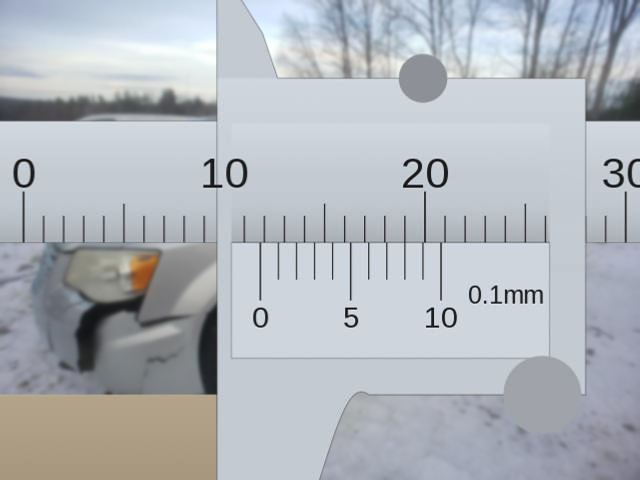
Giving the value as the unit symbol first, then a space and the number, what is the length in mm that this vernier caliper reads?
mm 11.8
